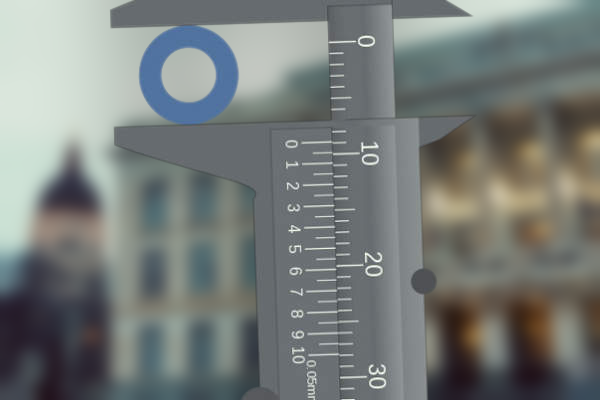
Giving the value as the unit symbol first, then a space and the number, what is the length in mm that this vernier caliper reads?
mm 8.9
